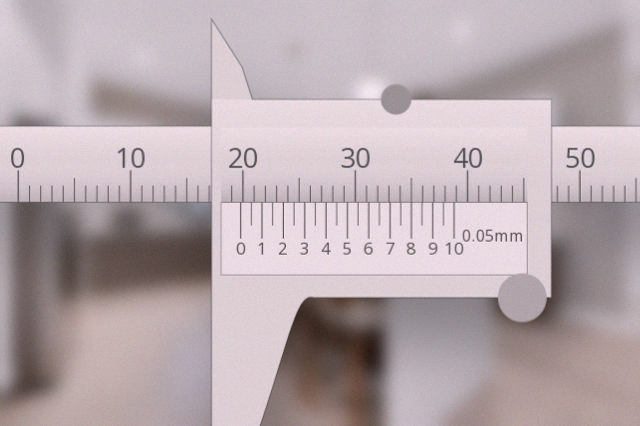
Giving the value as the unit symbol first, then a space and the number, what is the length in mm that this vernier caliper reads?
mm 19.8
